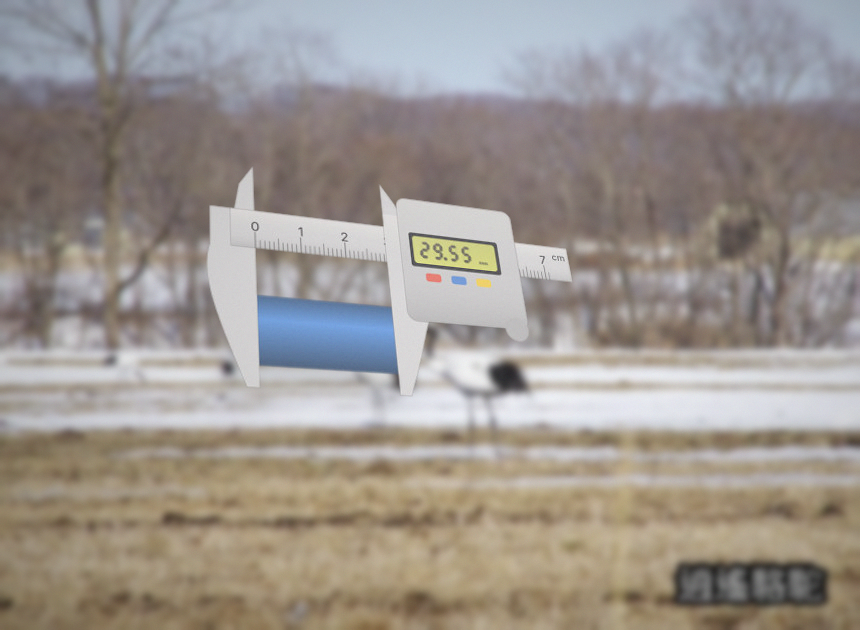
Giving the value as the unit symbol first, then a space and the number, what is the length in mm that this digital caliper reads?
mm 29.55
